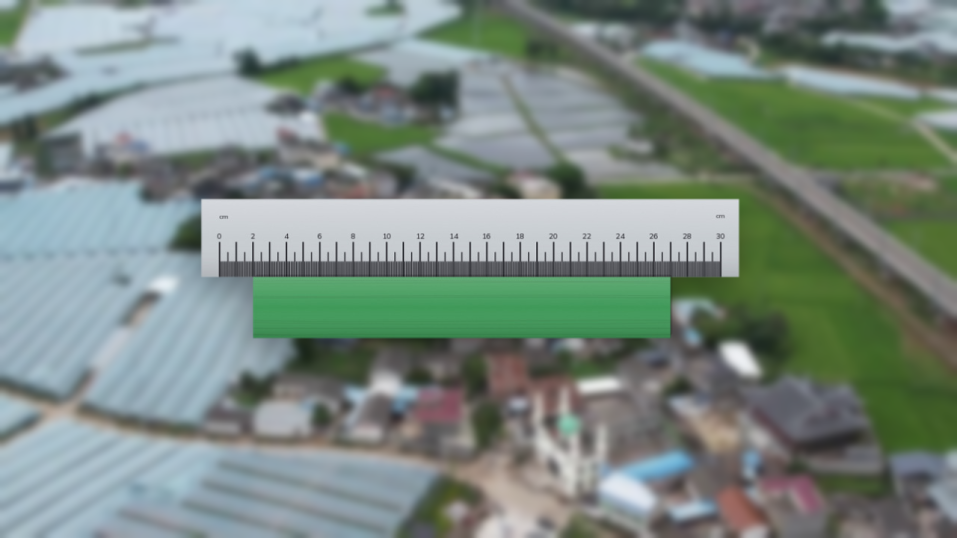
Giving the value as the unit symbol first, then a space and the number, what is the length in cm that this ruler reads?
cm 25
